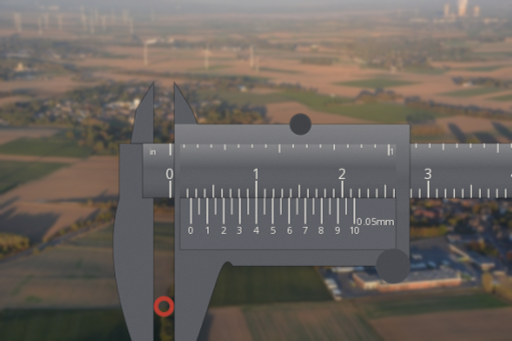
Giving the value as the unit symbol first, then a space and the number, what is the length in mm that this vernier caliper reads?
mm 2.4
